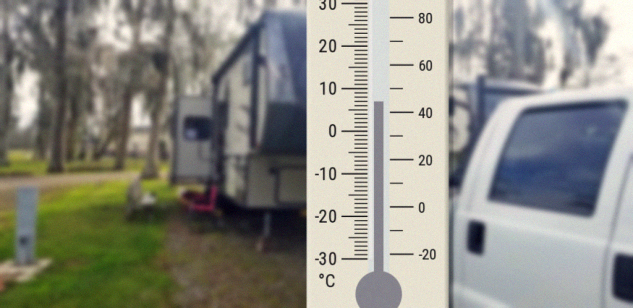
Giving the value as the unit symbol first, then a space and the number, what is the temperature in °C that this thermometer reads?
°C 7
